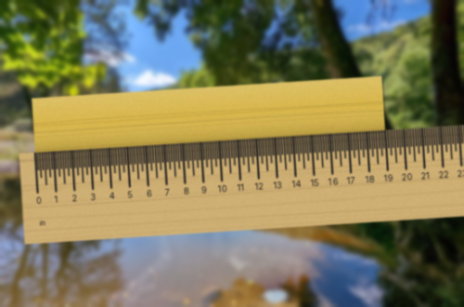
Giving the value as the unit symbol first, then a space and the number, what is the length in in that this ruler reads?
in 19
